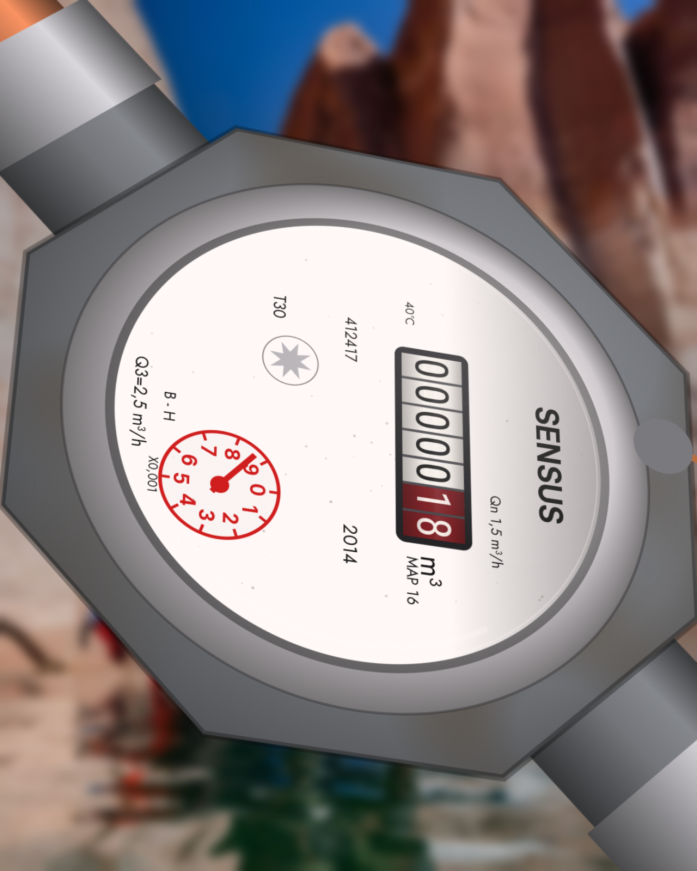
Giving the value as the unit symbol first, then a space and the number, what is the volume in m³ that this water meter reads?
m³ 0.188
